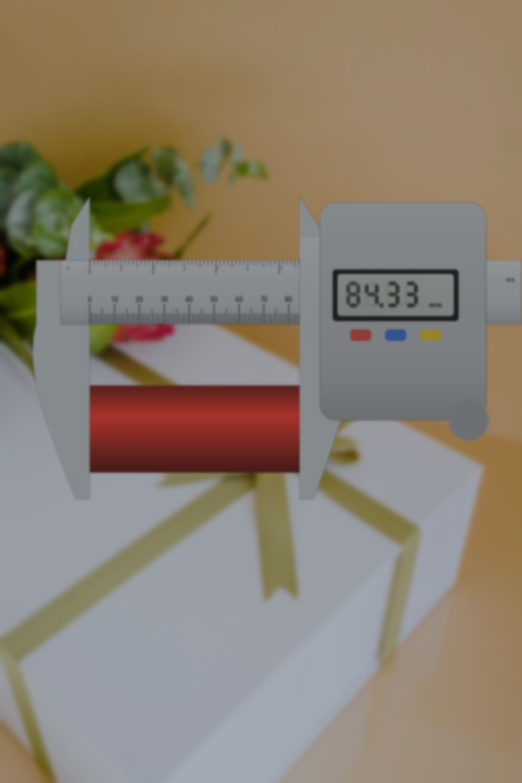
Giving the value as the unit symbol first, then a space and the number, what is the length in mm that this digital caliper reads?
mm 84.33
